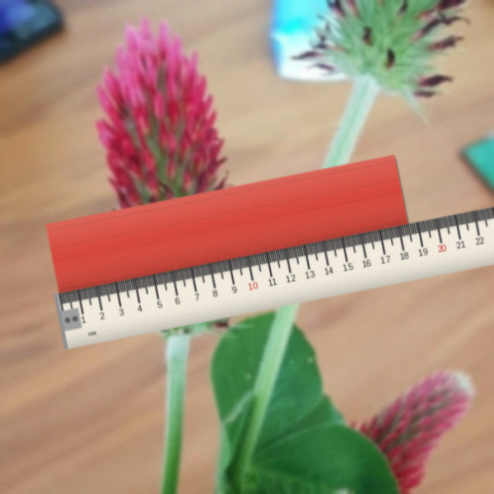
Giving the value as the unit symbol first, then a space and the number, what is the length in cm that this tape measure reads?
cm 18.5
